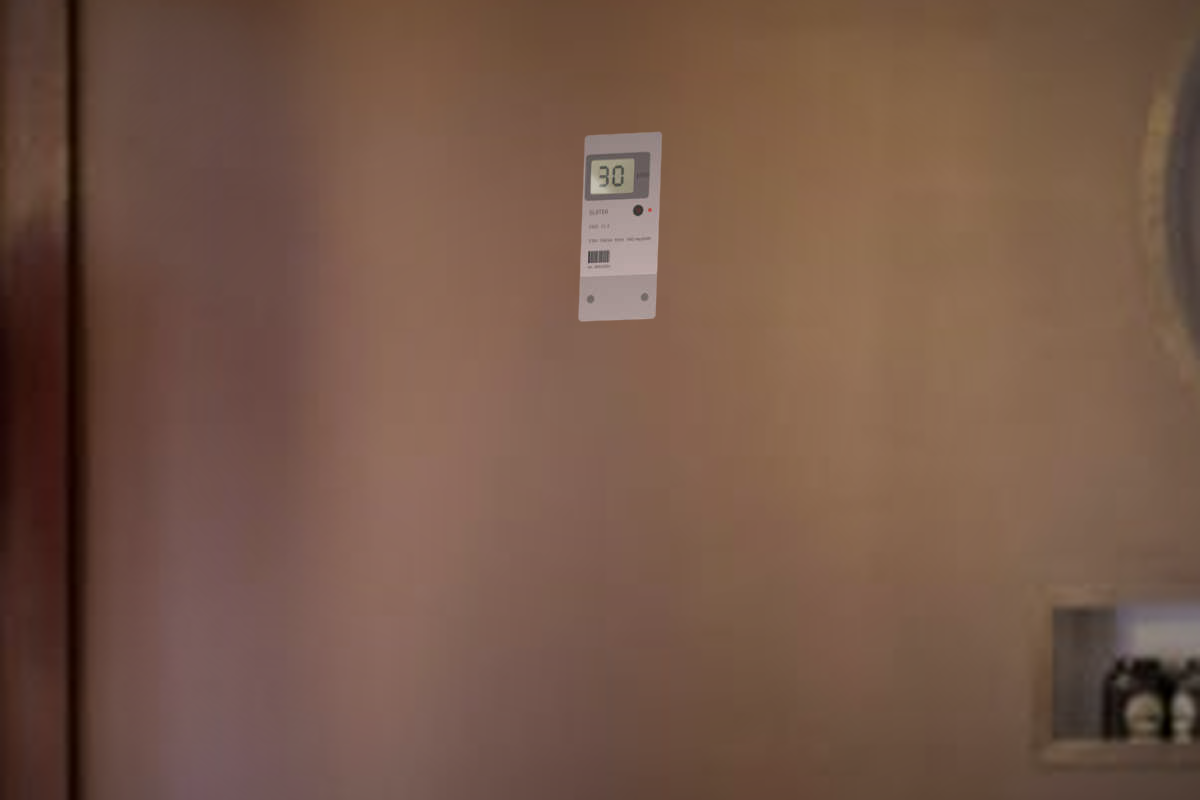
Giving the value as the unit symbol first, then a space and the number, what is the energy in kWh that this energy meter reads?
kWh 30
